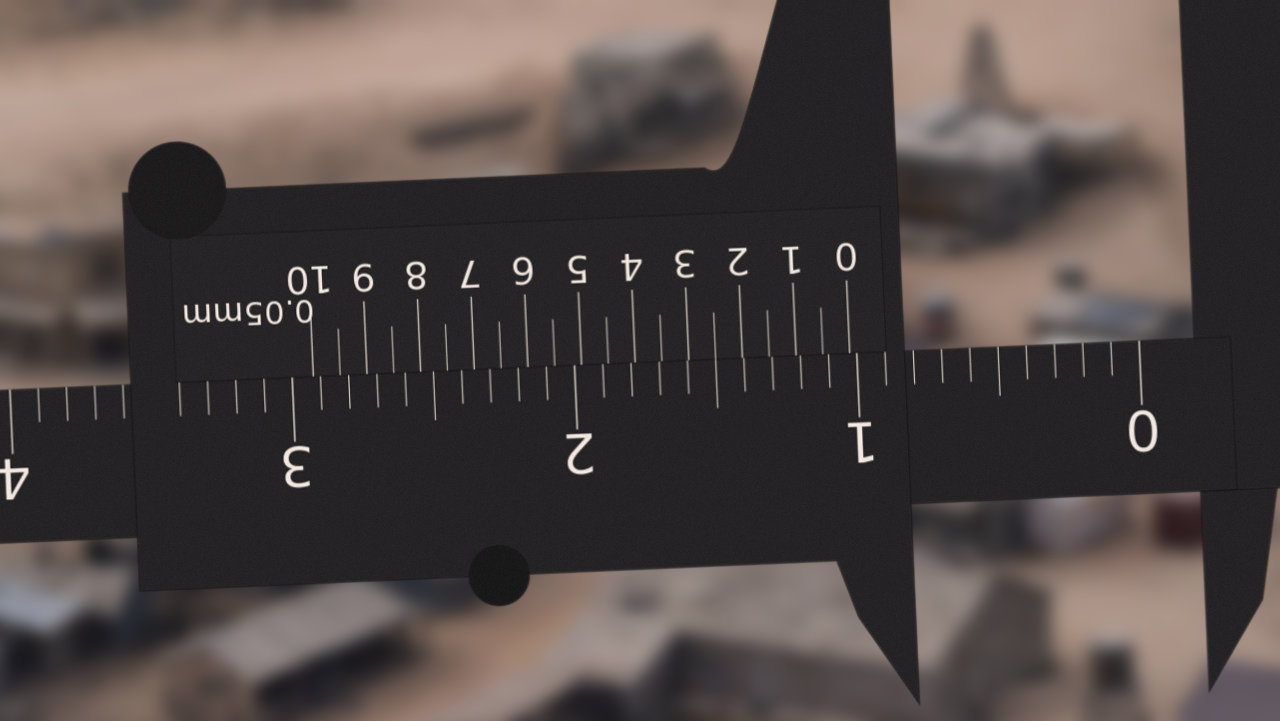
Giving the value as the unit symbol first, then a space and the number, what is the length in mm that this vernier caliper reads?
mm 10.25
